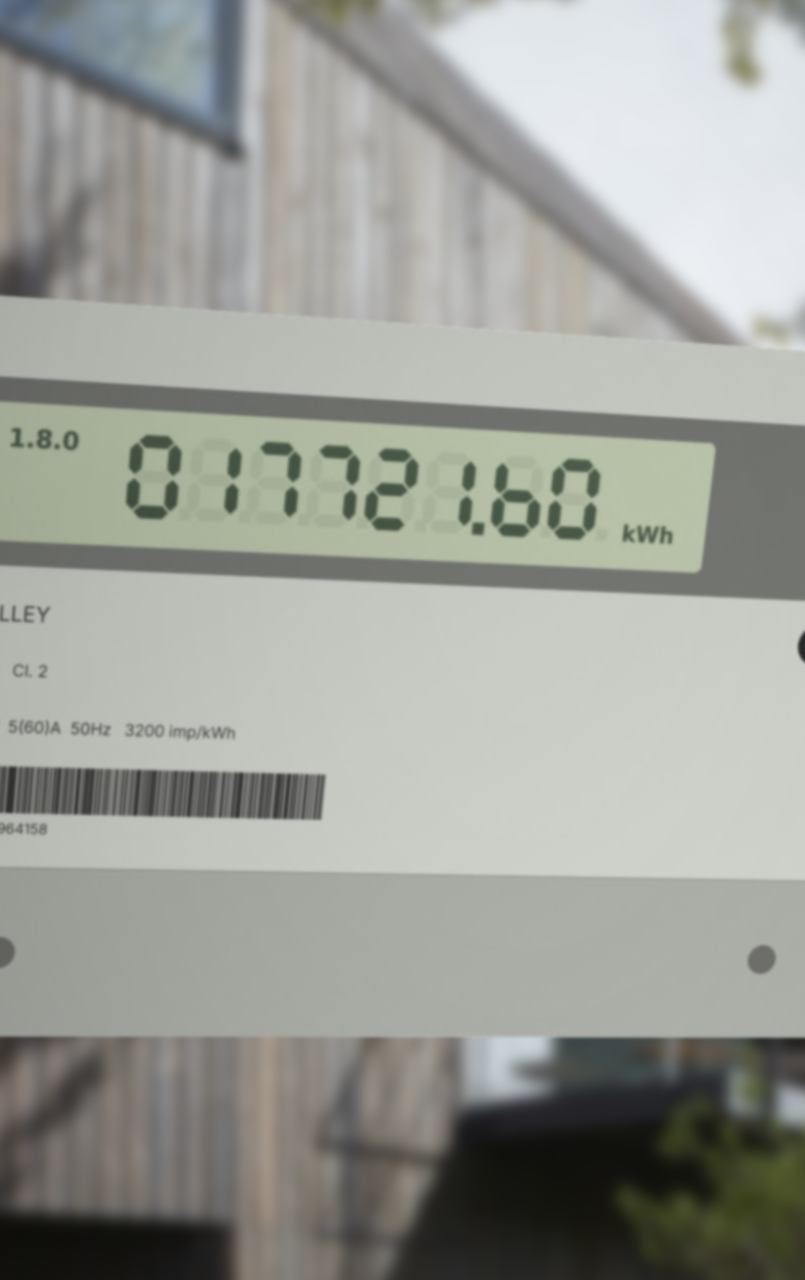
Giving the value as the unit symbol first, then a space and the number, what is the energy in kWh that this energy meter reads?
kWh 17721.60
